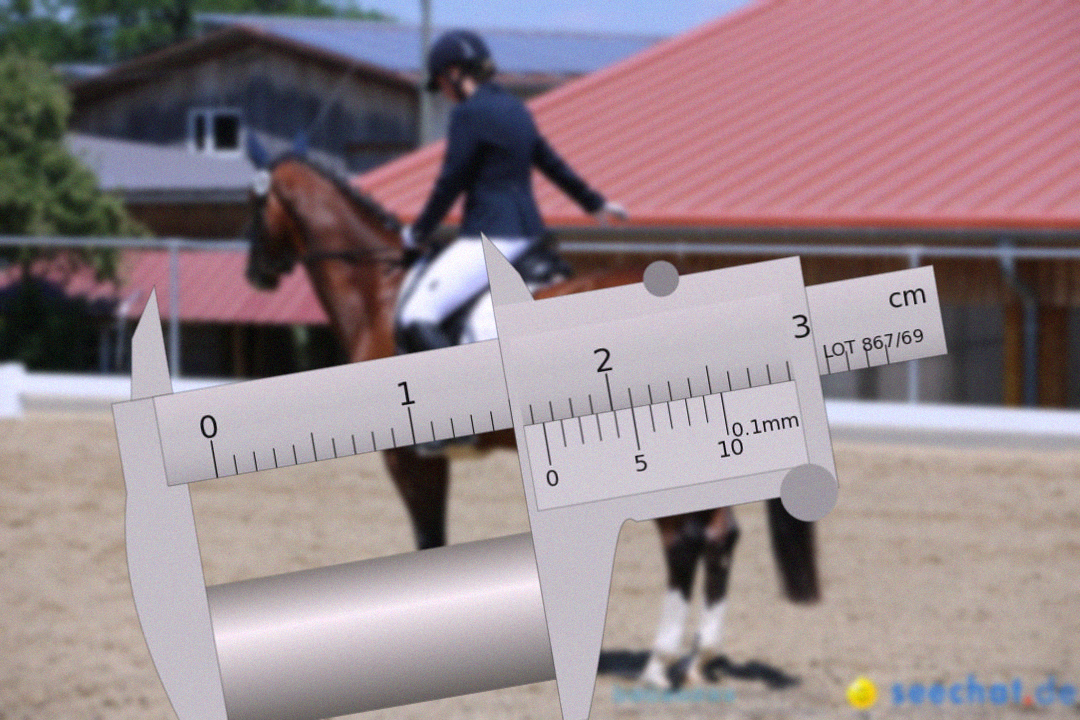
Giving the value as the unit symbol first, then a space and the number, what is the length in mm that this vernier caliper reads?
mm 16.5
